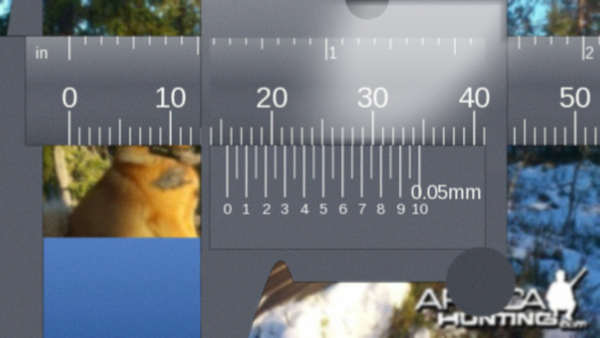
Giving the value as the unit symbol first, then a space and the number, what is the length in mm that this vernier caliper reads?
mm 15.6
